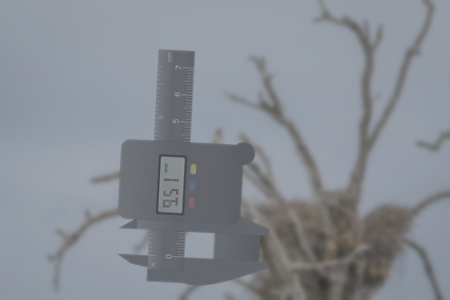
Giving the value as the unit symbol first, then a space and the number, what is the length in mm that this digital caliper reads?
mm 9.51
